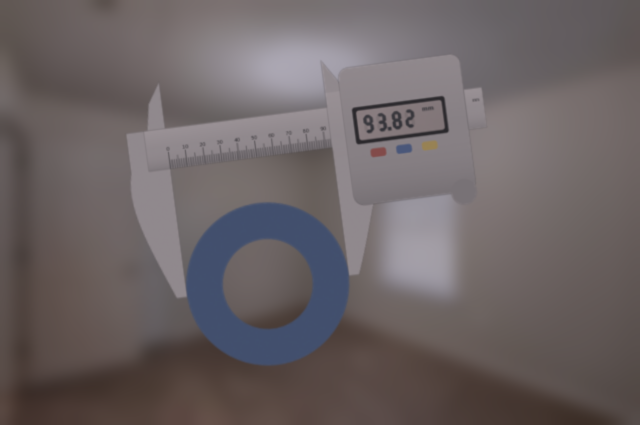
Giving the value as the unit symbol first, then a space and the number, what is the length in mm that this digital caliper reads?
mm 93.82
